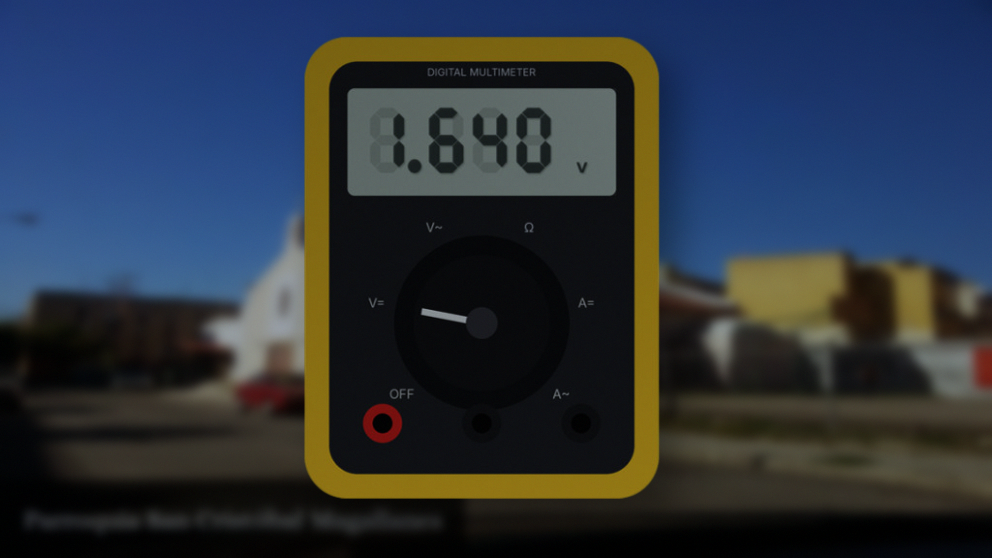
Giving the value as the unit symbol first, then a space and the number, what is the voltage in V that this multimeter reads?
V 1.640
